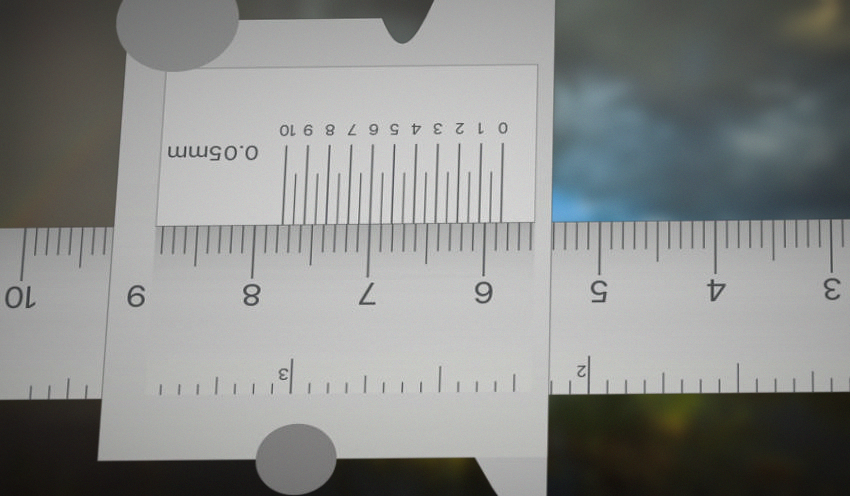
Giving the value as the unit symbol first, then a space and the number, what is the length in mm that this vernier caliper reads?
mm 58.6
